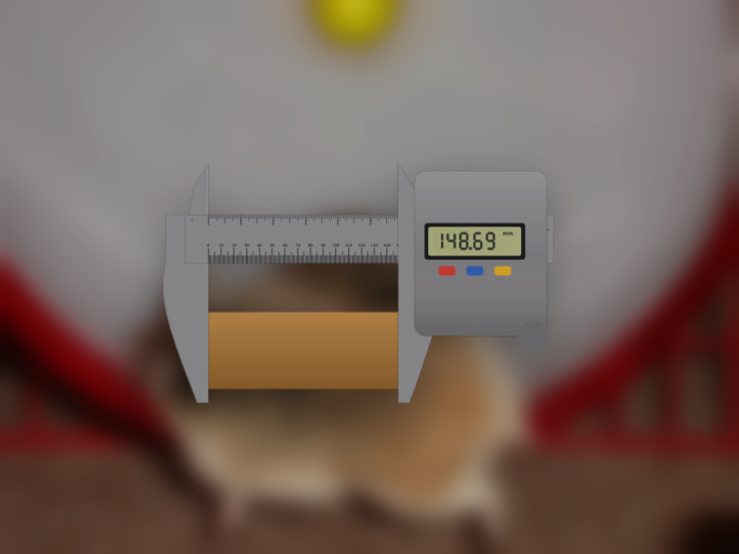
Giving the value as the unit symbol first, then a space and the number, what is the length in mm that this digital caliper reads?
mm 148.69
